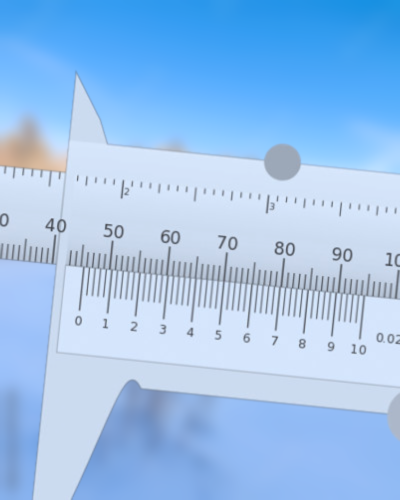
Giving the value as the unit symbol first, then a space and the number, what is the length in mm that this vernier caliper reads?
mm 45.5
